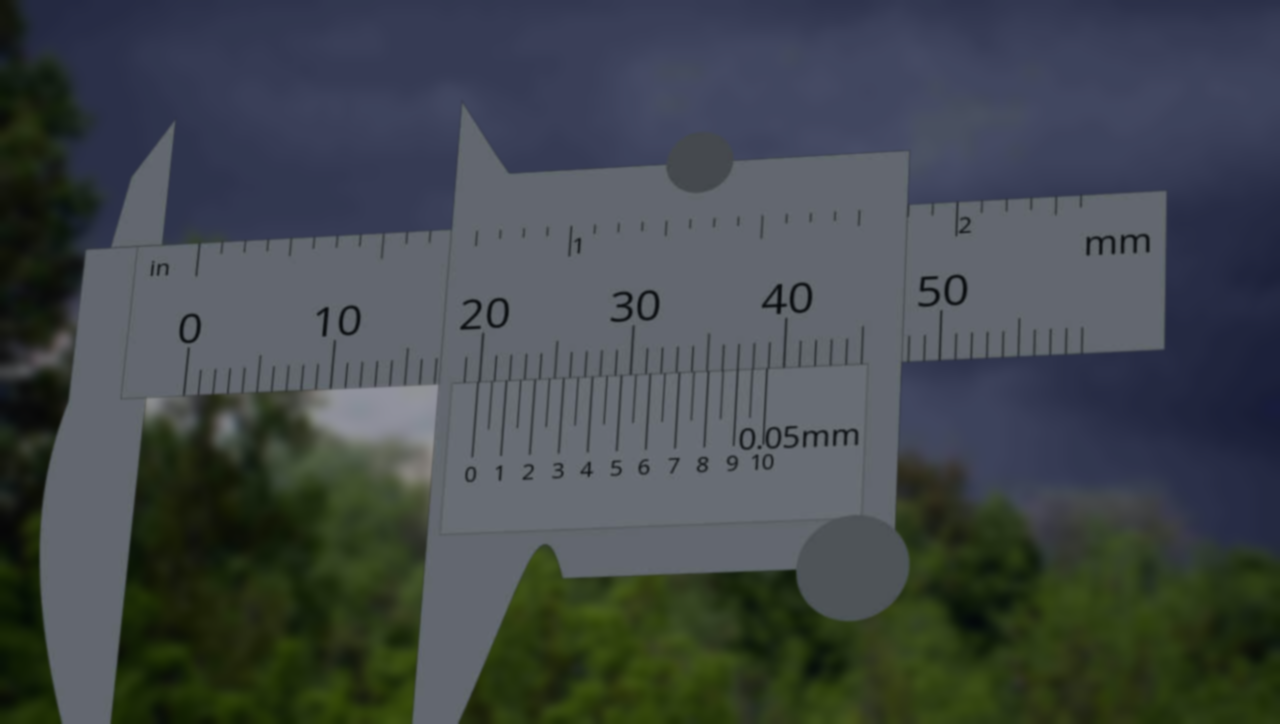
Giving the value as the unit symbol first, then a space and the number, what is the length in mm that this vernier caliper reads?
mm 19.9
